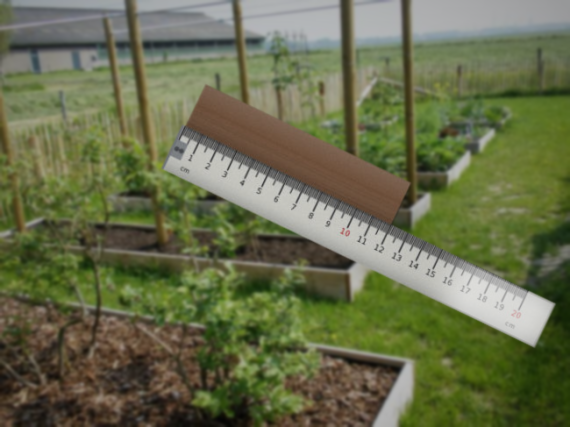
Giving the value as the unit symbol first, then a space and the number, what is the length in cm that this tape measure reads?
cm 12
